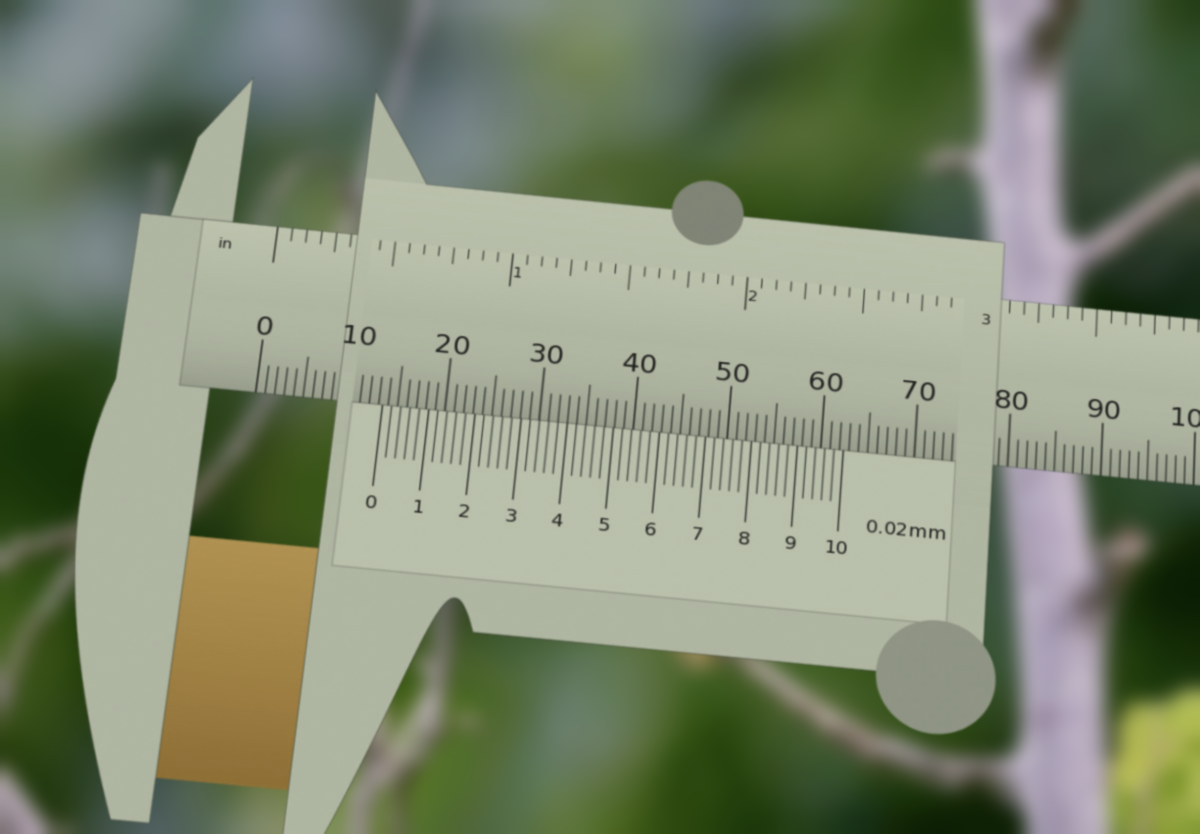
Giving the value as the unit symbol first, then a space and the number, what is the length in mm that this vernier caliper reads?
mm 13.4
